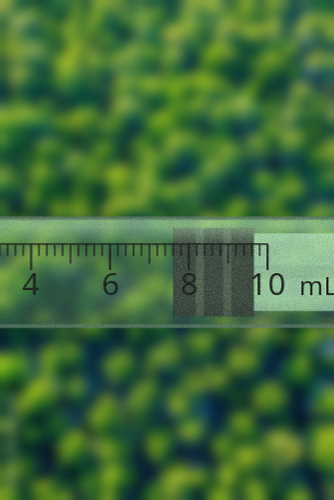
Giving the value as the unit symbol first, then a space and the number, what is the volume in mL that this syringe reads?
mL 7.6
